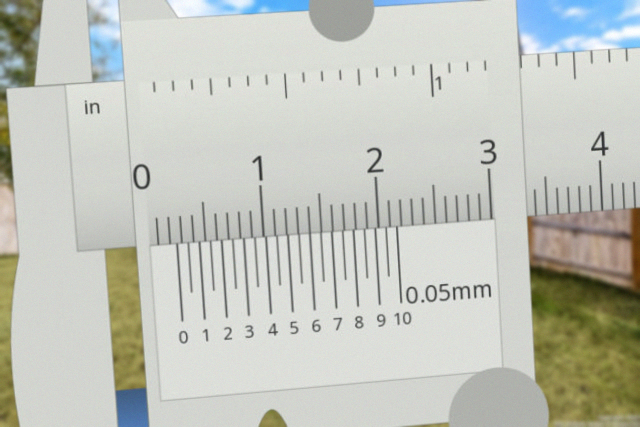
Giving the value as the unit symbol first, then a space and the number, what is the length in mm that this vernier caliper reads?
mm 2.6
